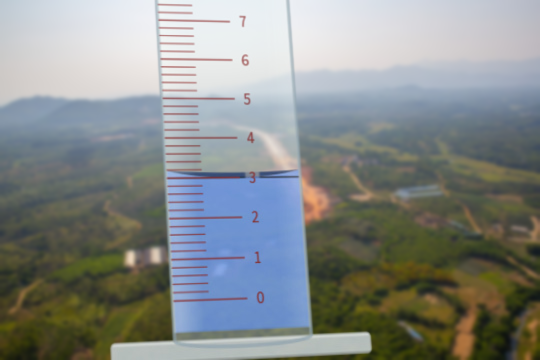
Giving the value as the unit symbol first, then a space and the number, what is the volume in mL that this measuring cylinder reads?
mL 3
